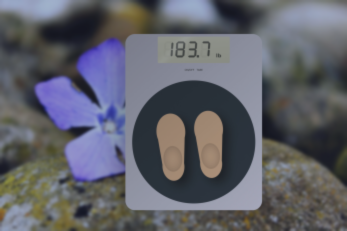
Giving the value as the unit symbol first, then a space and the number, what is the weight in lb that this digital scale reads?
lb 183.7
